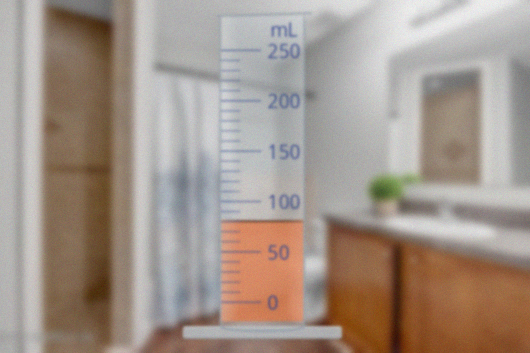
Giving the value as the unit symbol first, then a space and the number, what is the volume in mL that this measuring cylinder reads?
mL 80
